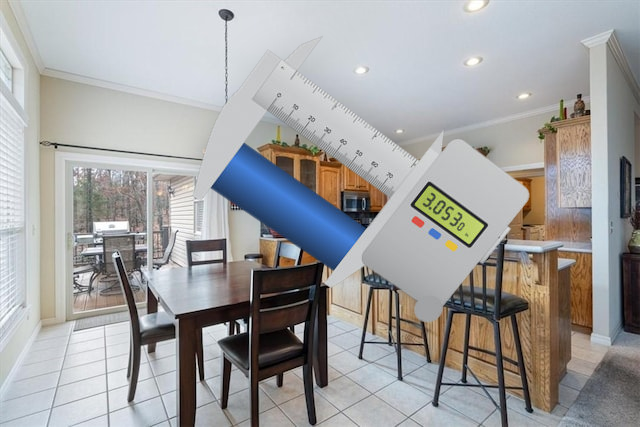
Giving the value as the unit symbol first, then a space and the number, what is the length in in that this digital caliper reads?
in 3.0530
